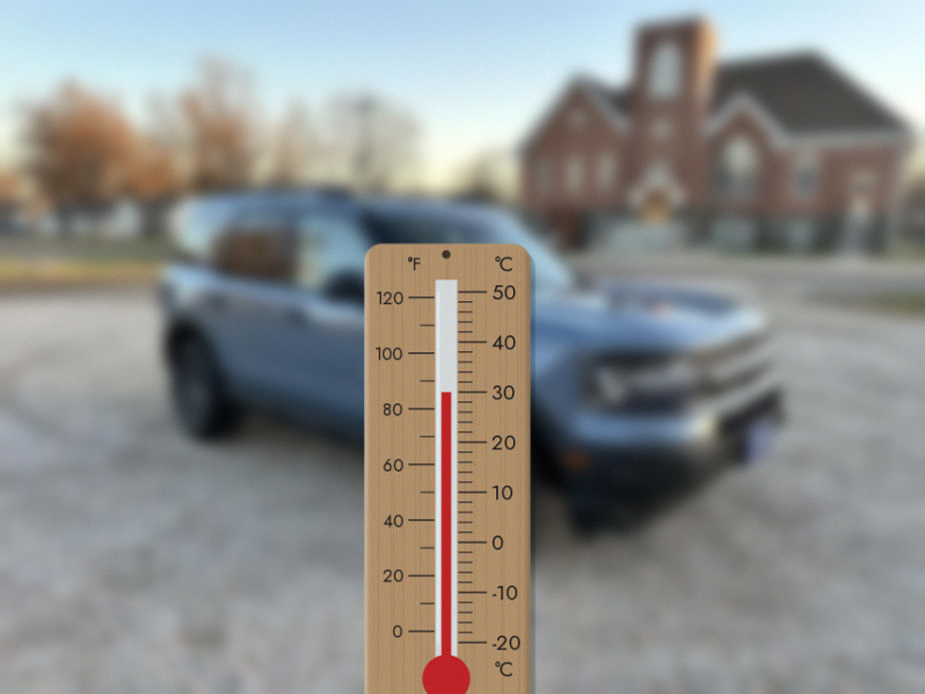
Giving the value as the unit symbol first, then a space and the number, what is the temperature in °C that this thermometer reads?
°C 30
